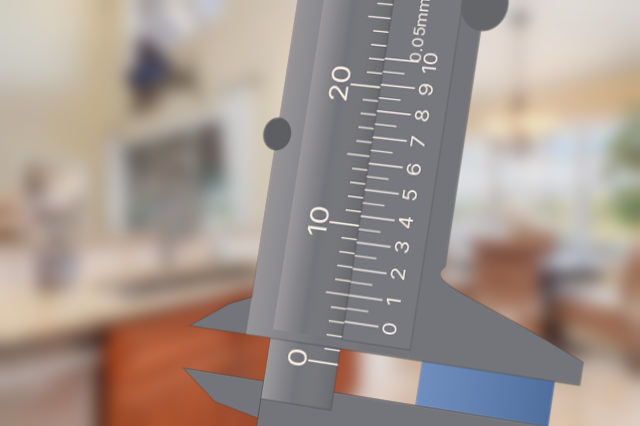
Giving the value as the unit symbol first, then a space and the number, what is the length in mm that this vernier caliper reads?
mm 3.1
